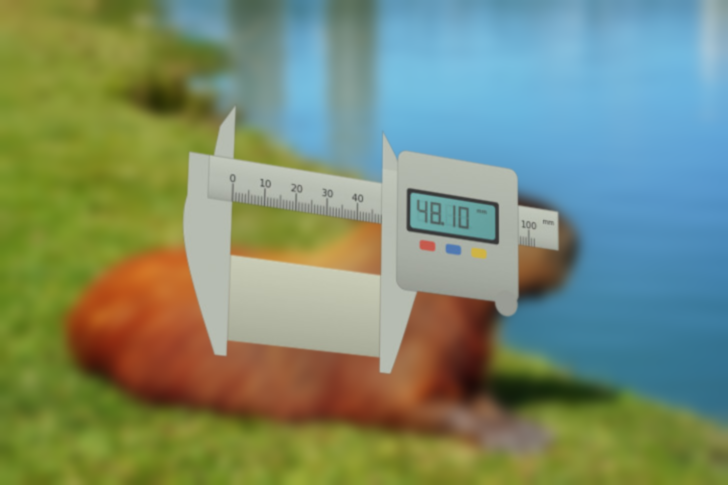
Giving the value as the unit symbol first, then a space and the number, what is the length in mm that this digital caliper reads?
mm 48.10
